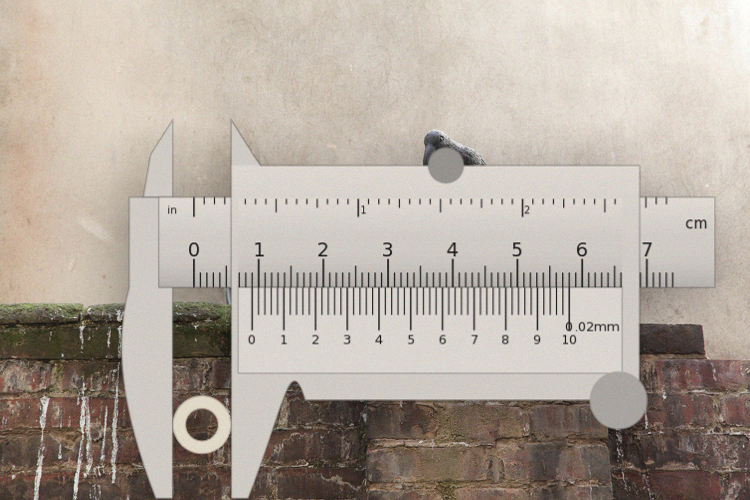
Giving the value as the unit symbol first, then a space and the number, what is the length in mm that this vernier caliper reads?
mm 9.0
